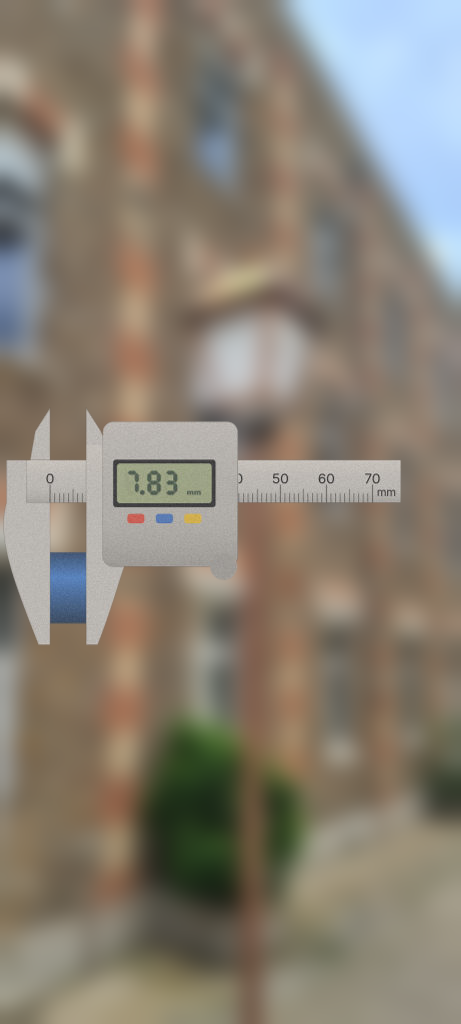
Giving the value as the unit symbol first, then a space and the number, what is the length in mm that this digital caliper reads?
mm 7.83
